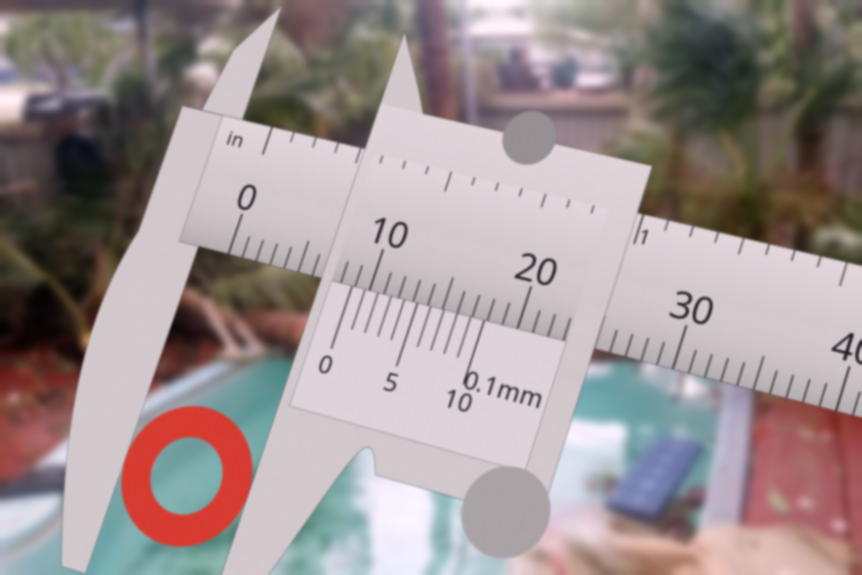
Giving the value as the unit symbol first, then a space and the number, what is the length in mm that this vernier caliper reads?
mm 8.8
